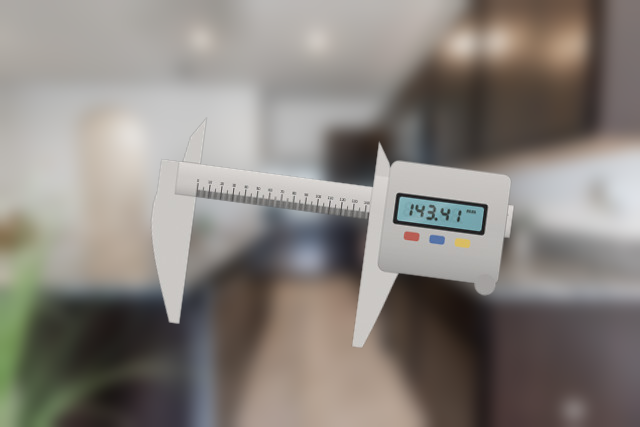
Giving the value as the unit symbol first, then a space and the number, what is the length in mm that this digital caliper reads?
mm 143.41
